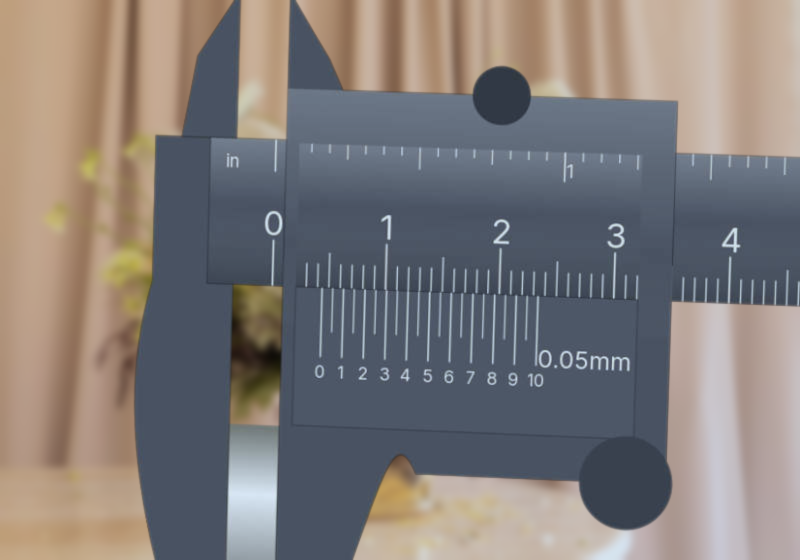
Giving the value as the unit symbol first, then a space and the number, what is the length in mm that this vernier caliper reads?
mm 4.4
